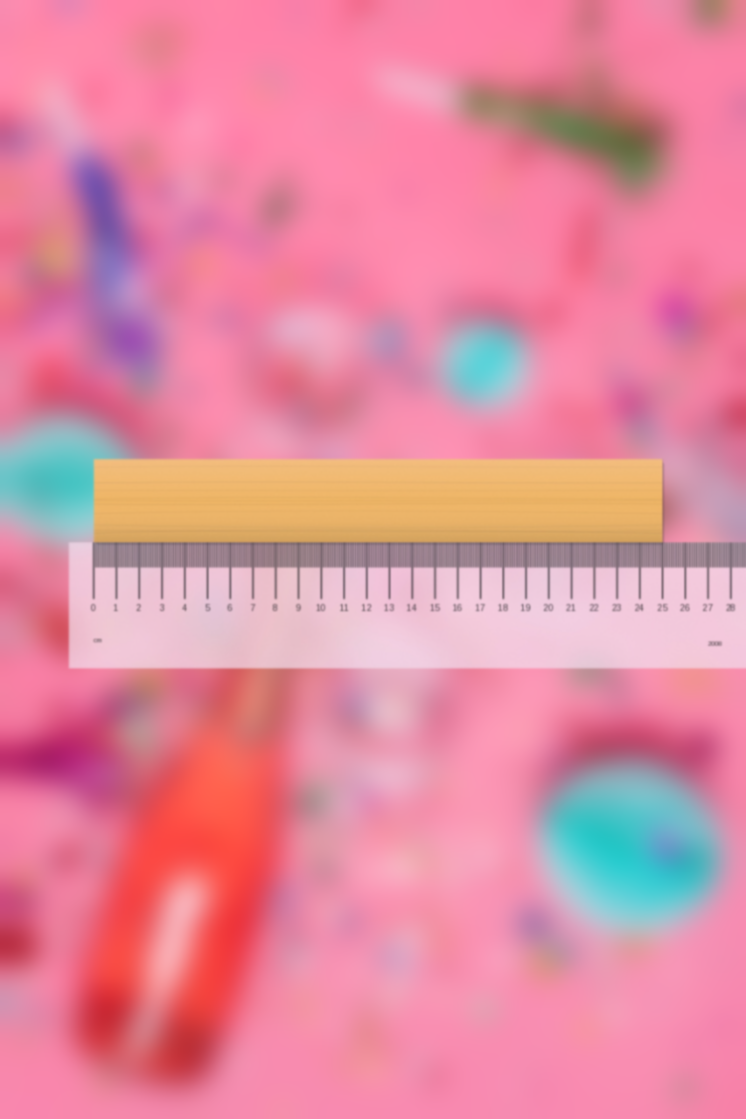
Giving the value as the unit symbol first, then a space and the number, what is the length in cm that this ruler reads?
cm 25
